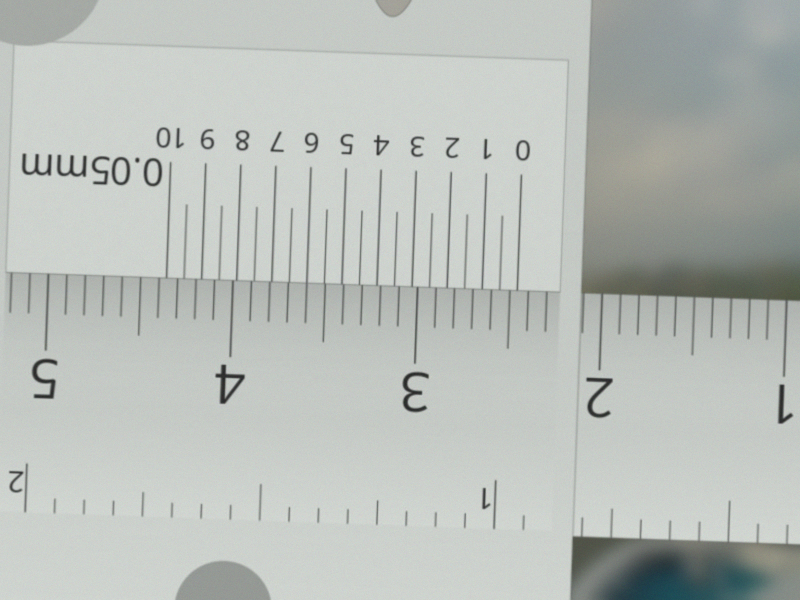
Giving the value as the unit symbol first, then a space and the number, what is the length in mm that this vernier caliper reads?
mm 24.6
